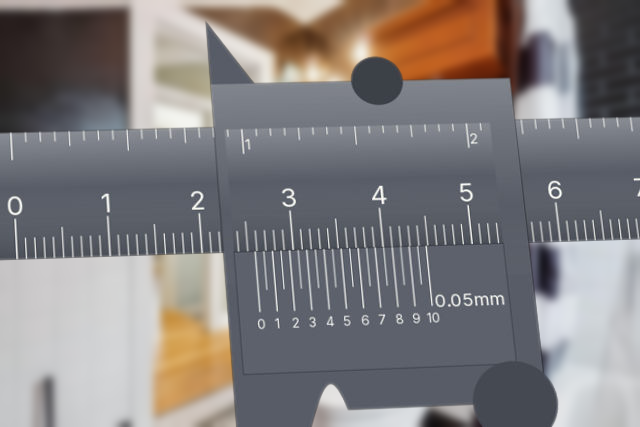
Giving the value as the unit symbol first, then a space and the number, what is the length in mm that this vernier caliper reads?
mm 25.8
